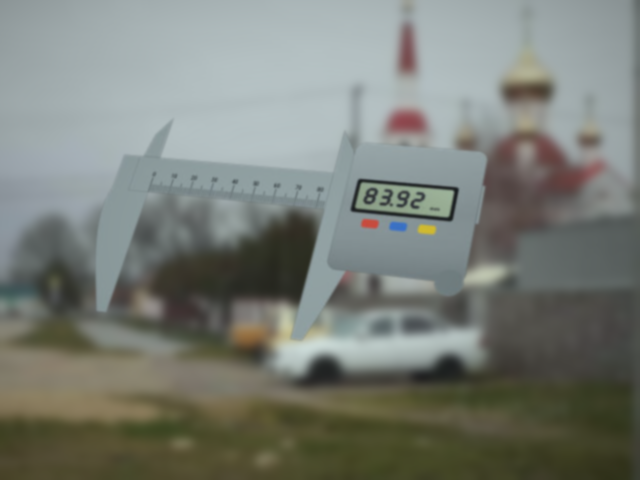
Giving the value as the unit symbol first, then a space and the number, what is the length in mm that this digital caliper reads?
mm 83.92
